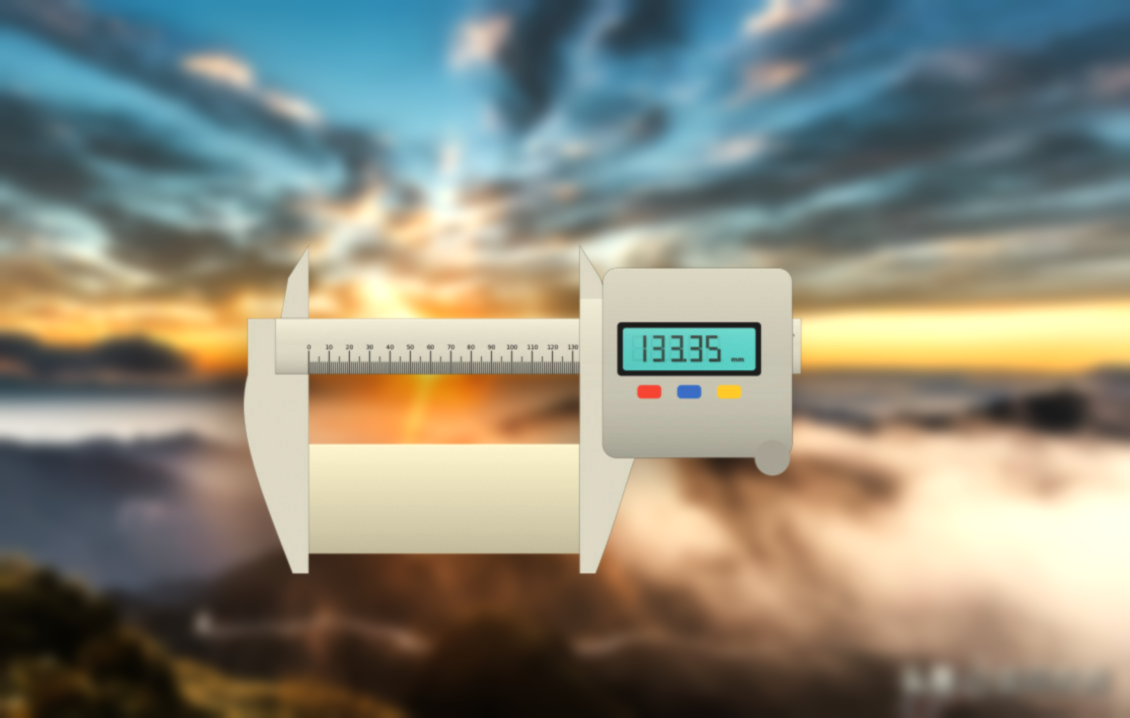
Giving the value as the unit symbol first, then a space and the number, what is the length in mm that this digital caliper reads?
mm 133.35
